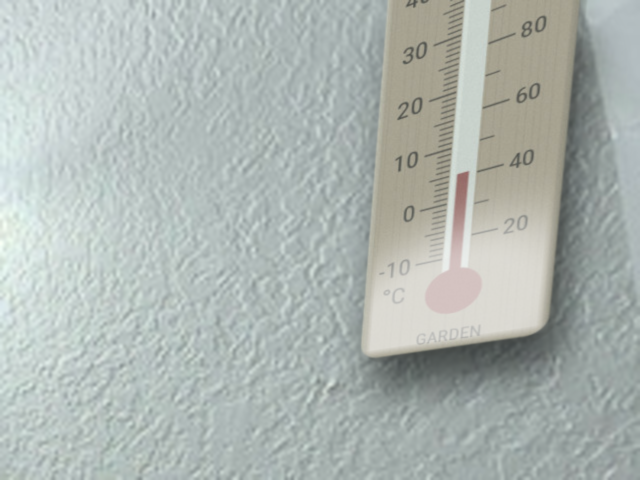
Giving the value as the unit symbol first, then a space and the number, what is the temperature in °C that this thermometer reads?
°C 5
